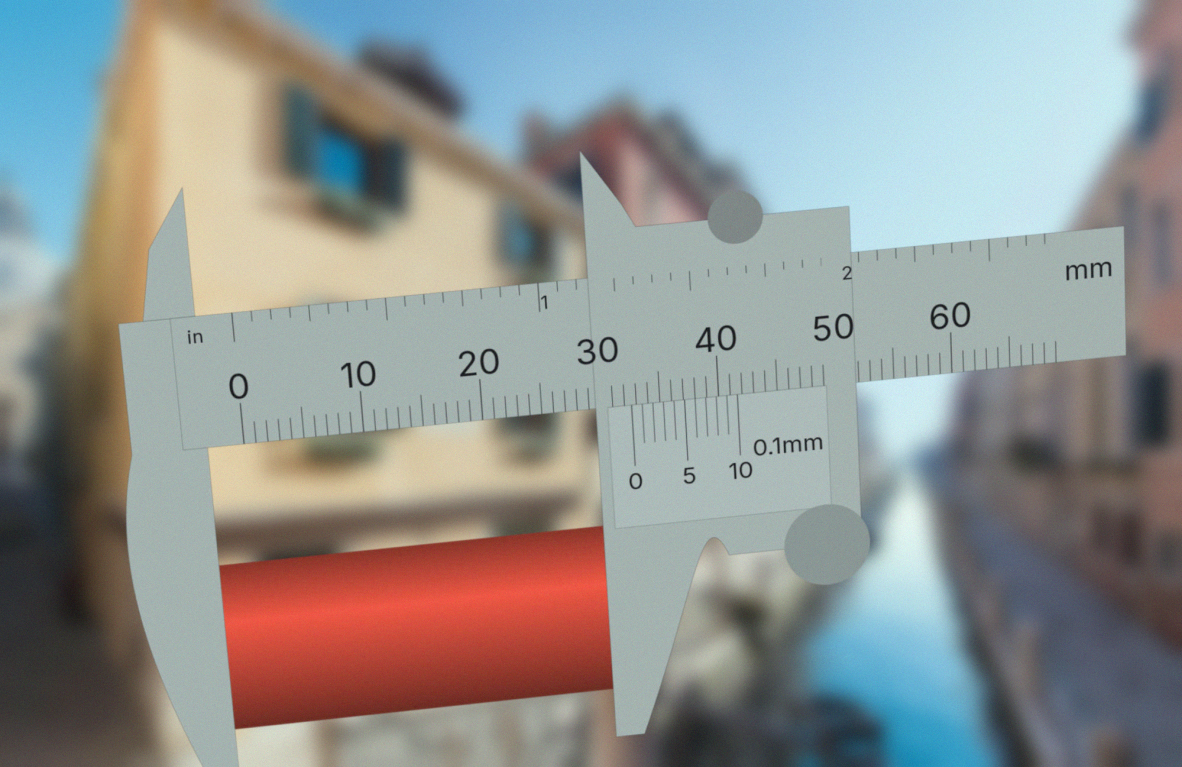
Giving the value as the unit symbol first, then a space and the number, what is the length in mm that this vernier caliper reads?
mm 32.6
